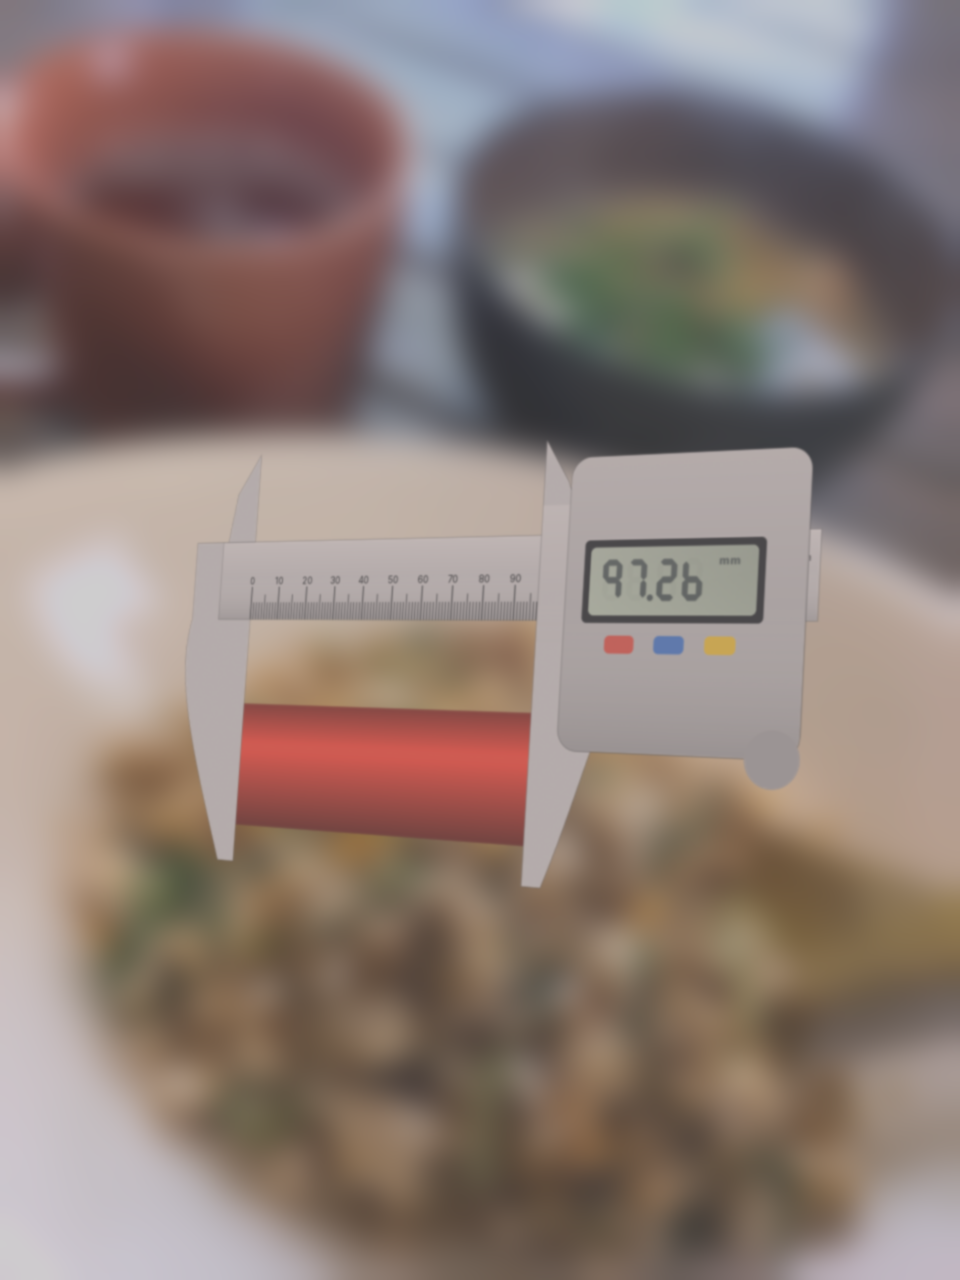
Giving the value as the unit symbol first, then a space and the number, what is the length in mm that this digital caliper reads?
mm 97.26
